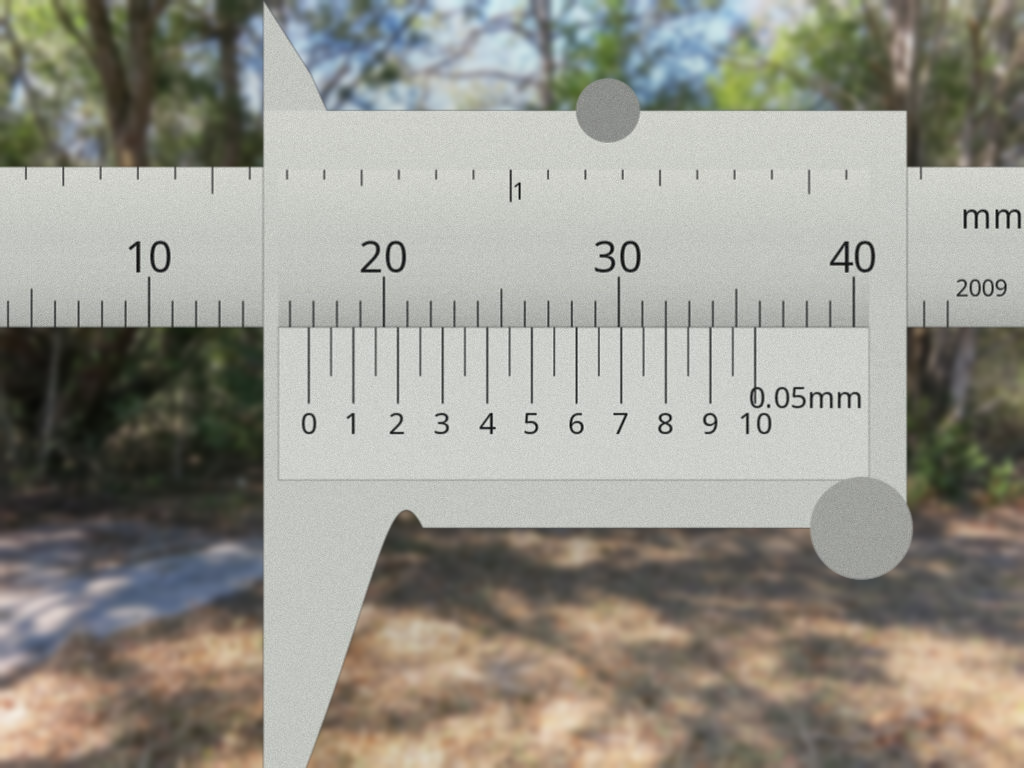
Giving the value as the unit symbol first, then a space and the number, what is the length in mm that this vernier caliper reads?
mm 16.8
